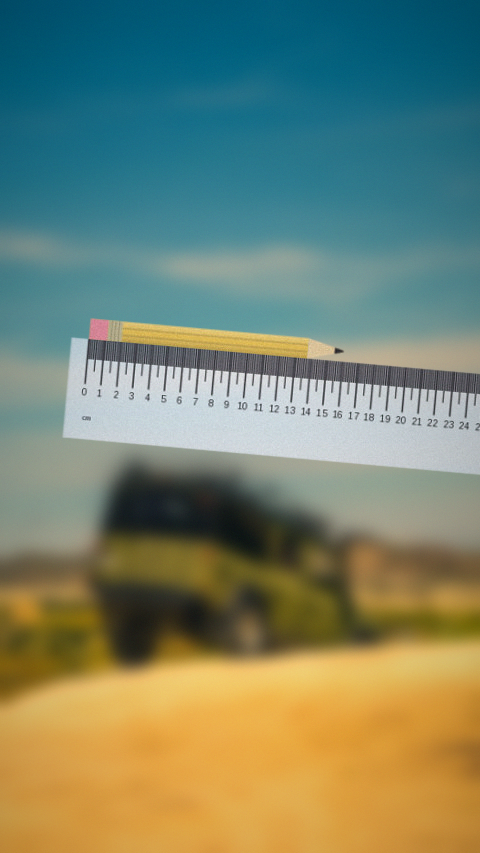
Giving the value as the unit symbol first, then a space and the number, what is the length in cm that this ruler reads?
cm 16
